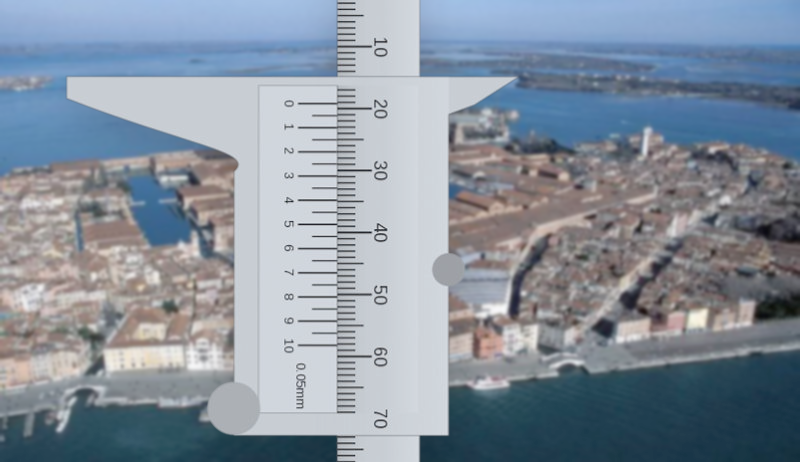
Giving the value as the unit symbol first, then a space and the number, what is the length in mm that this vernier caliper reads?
mm 19.2
